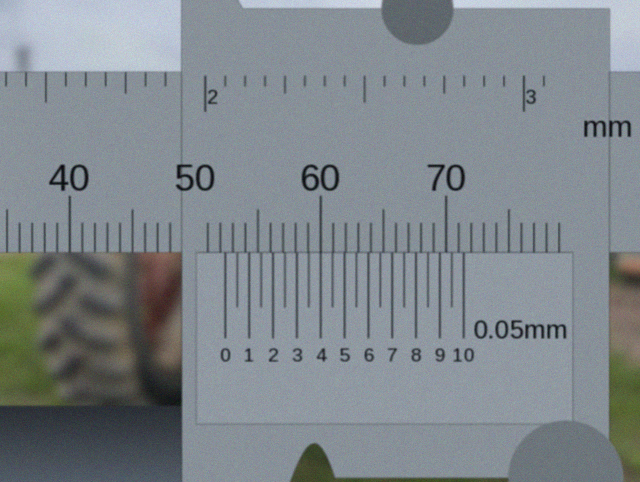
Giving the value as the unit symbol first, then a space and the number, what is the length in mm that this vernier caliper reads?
mm 52.4
